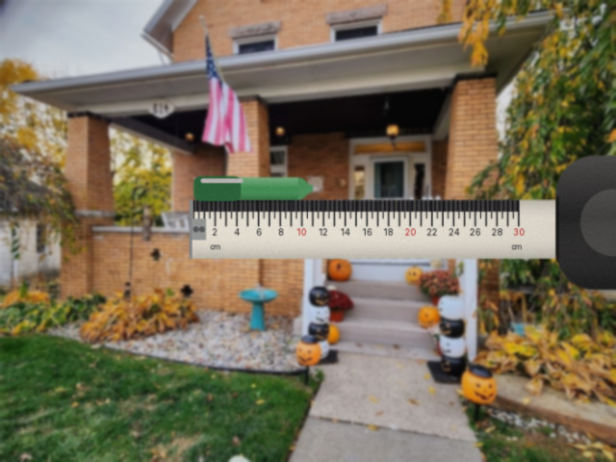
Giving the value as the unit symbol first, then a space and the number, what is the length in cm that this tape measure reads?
cm 11.5
